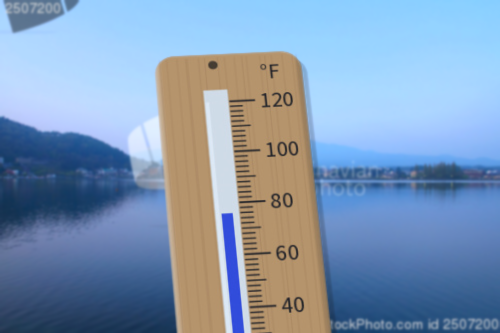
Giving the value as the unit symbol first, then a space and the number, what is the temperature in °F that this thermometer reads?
°F 76
